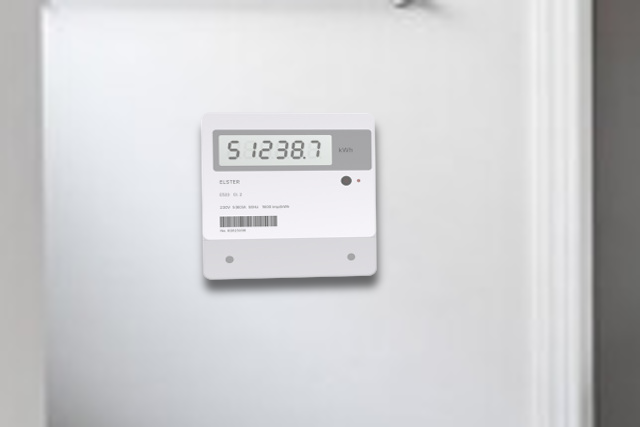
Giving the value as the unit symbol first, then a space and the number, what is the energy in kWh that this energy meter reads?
kWh 51238.7
